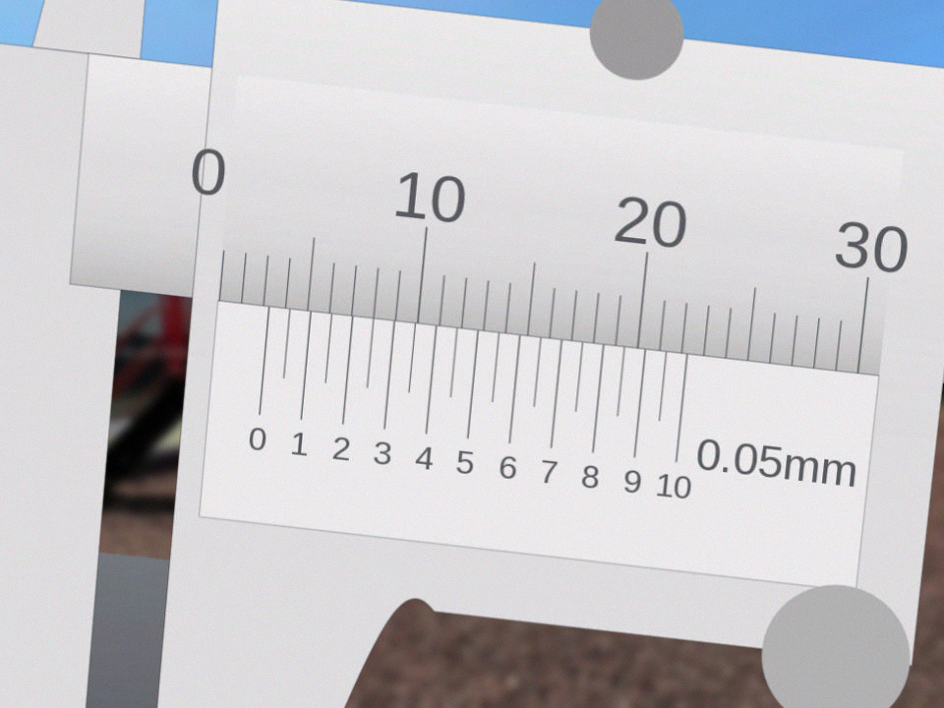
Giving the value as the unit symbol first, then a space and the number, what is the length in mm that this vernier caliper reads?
mm 3.25
